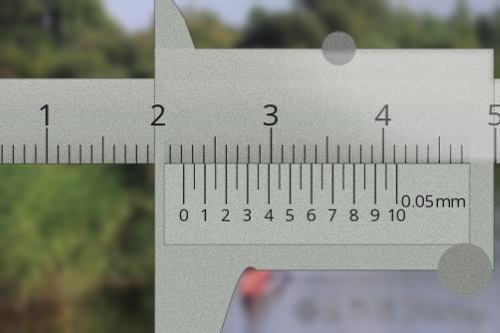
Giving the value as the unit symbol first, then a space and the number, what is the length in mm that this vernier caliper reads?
mm 22.2
